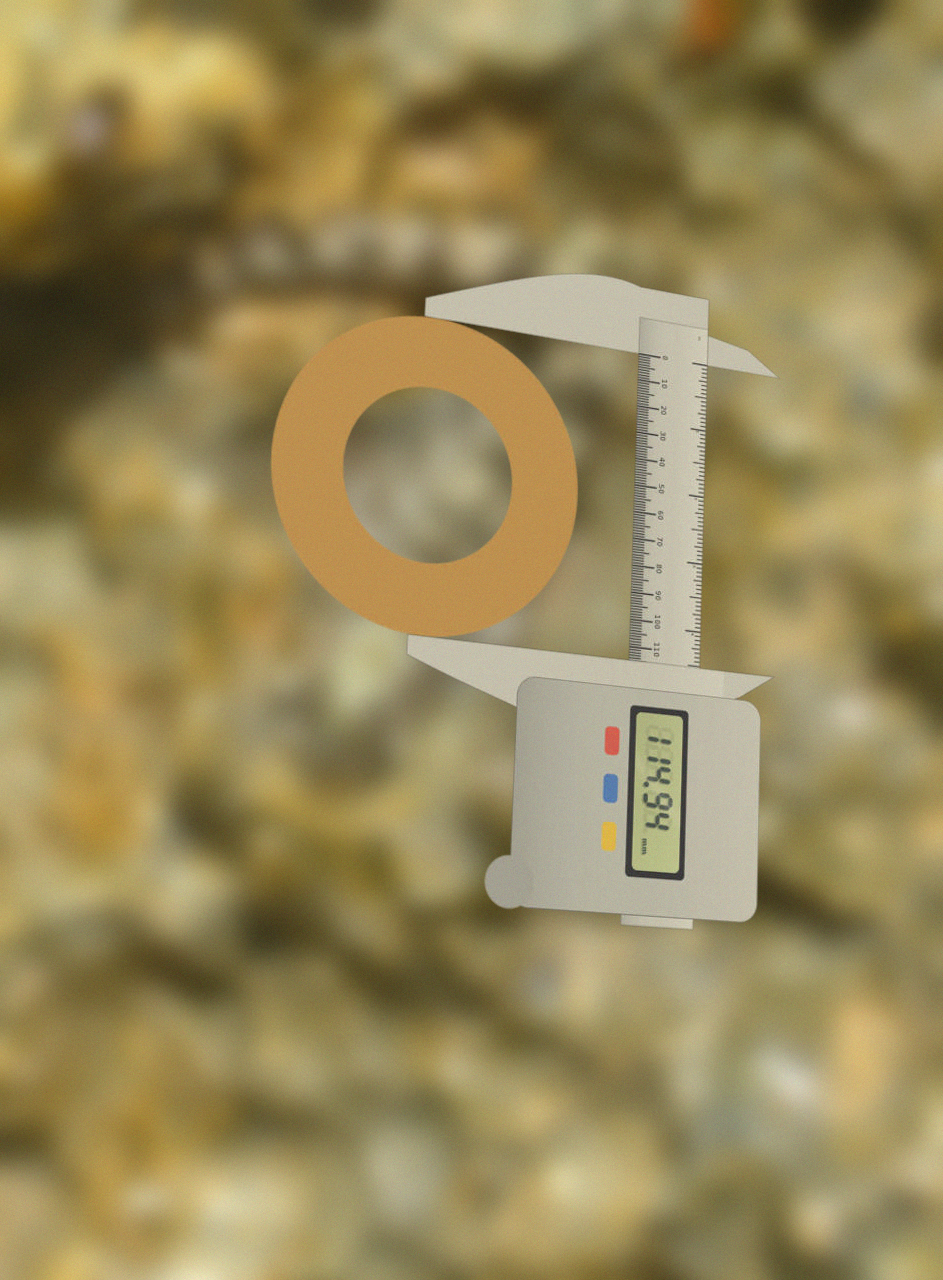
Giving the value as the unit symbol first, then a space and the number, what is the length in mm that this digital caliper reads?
mm 114.94
